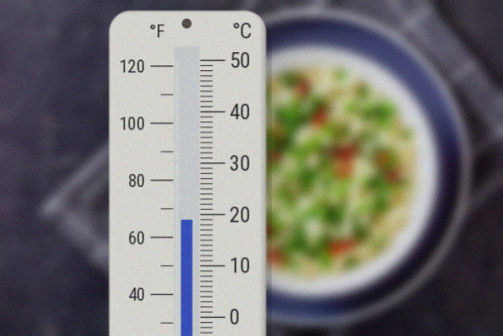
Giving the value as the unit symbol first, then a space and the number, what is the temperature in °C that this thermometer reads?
°C 19
